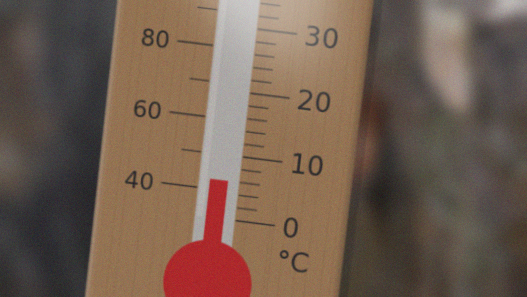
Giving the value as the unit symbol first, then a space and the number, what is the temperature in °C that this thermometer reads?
°C 6
